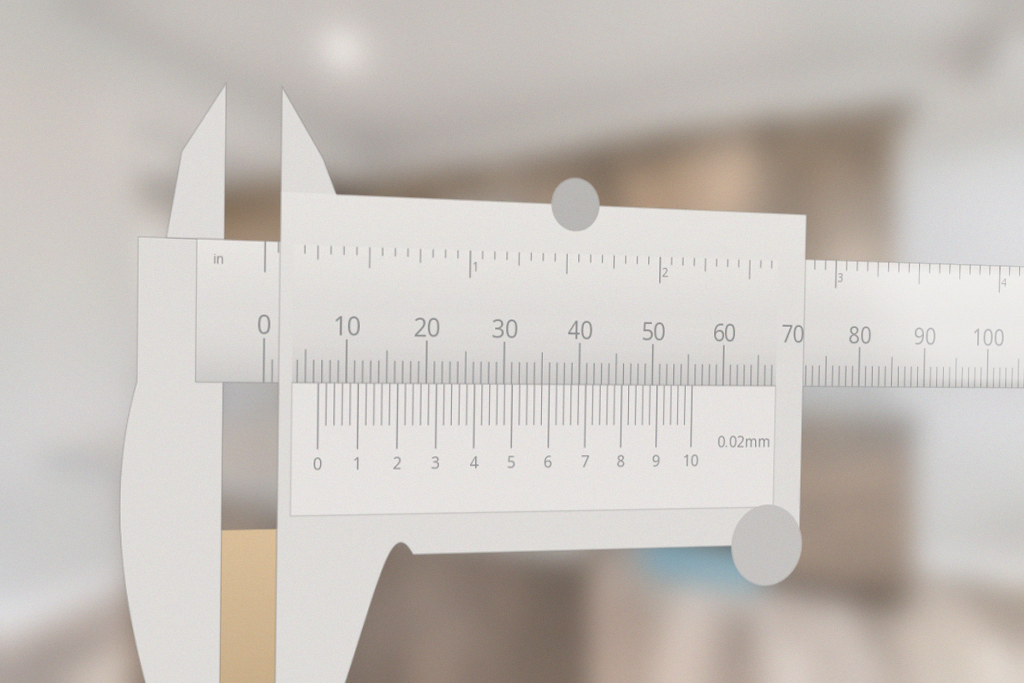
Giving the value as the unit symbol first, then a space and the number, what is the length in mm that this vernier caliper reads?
mm 6.6
